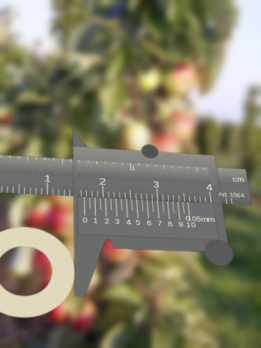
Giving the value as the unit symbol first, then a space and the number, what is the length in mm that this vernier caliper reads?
mm 16.6
